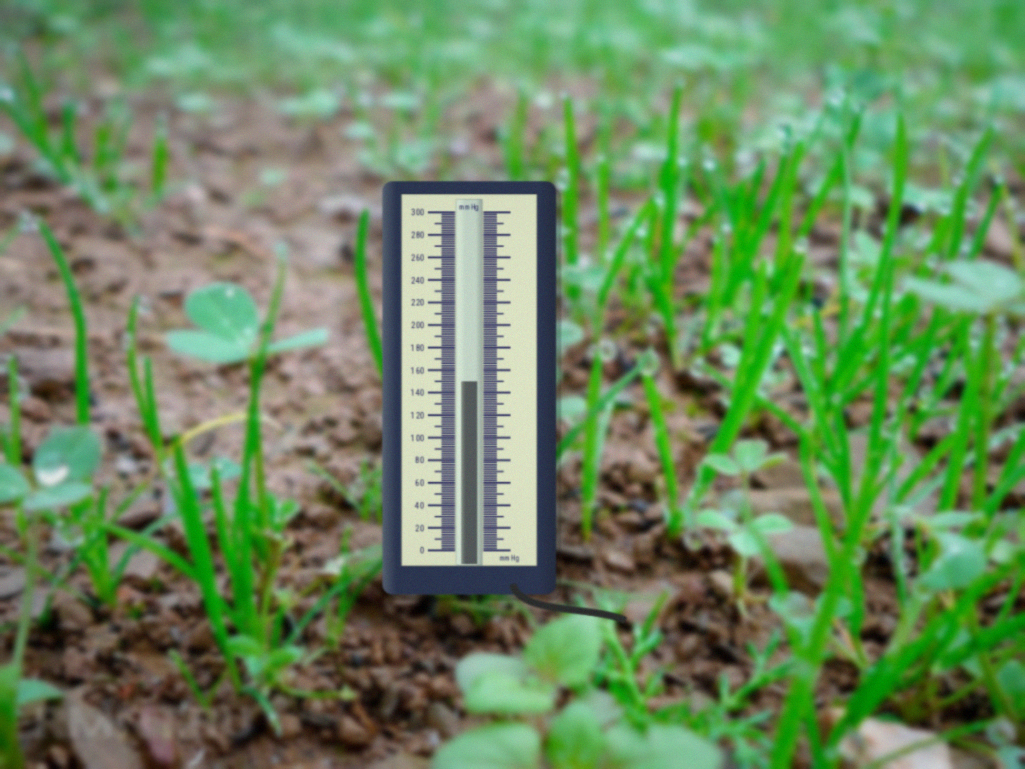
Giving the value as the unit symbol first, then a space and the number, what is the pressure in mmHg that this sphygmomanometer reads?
mmHg 150
